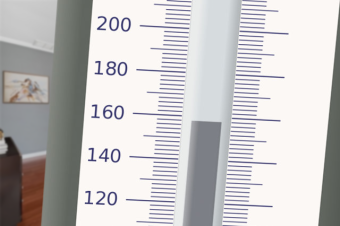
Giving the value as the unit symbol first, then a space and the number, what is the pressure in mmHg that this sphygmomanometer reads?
mmHg 158
